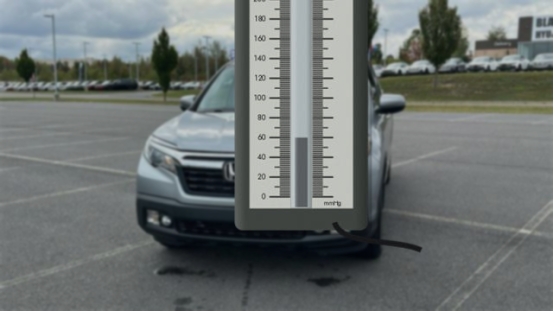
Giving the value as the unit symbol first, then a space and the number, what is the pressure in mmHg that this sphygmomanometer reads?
mmHg 60
